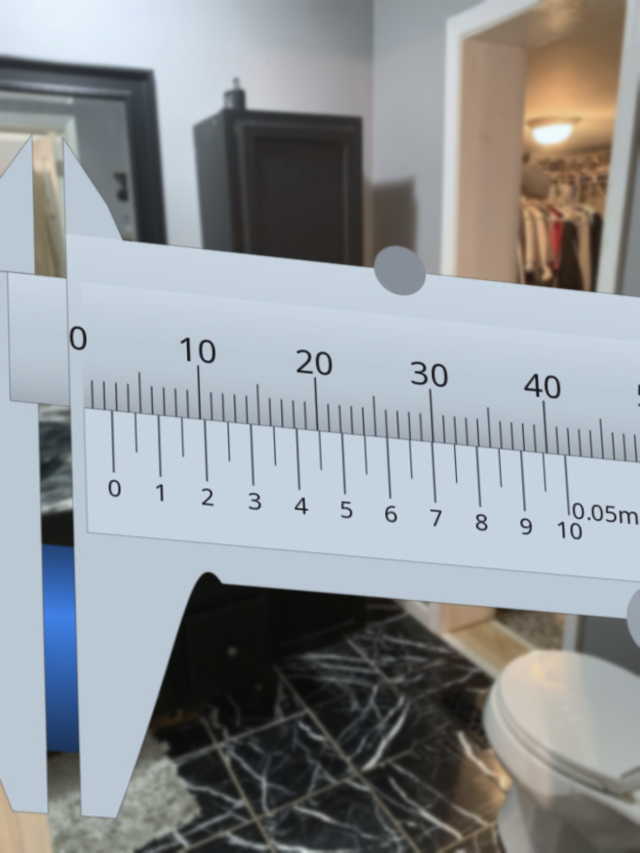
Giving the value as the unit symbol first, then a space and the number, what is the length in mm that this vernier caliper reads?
mm 2.6
